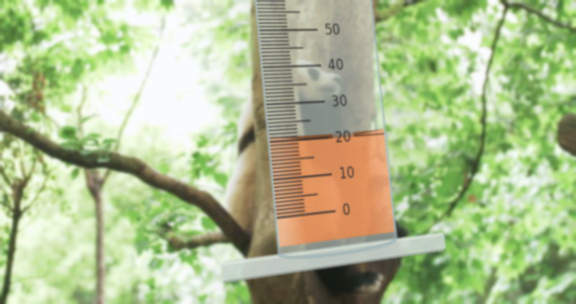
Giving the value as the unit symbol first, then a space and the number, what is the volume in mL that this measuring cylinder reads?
mL 20
